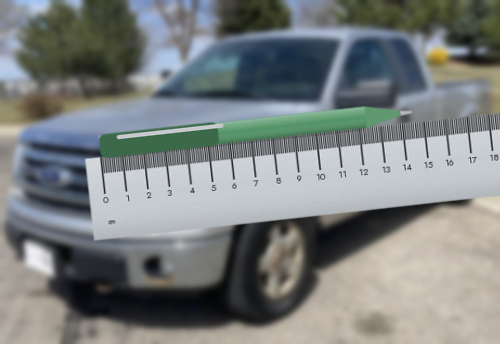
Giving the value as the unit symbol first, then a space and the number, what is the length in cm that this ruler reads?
cm 14.5
